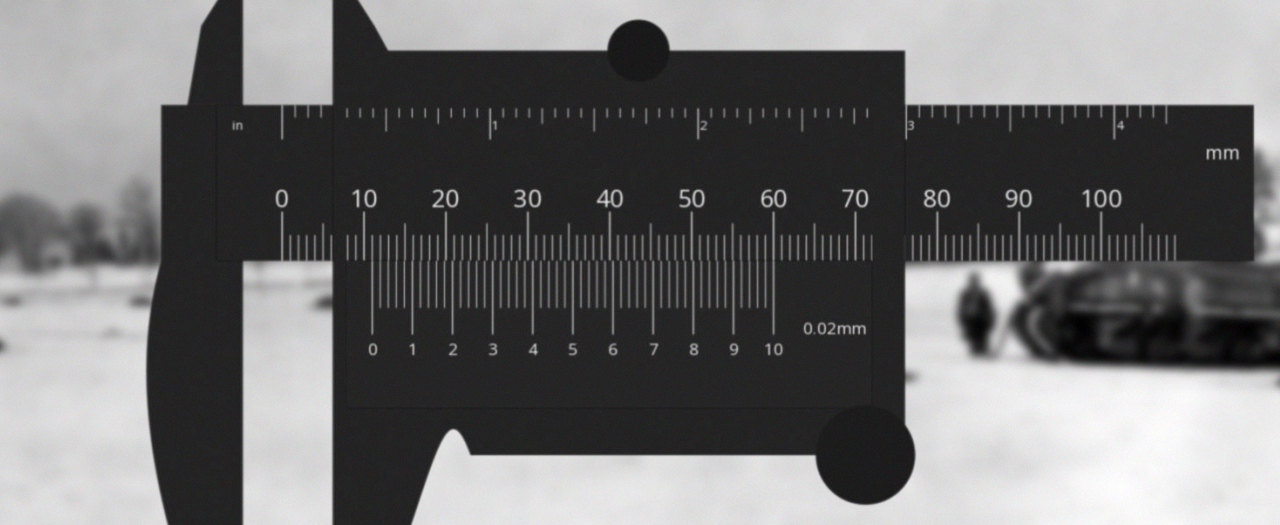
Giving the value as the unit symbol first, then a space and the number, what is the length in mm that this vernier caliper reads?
mm 11.0
